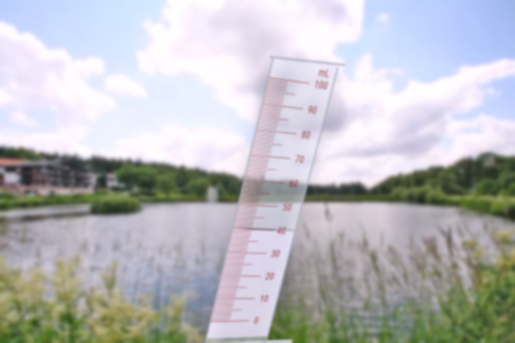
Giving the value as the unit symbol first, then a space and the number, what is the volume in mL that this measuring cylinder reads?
mL 40
